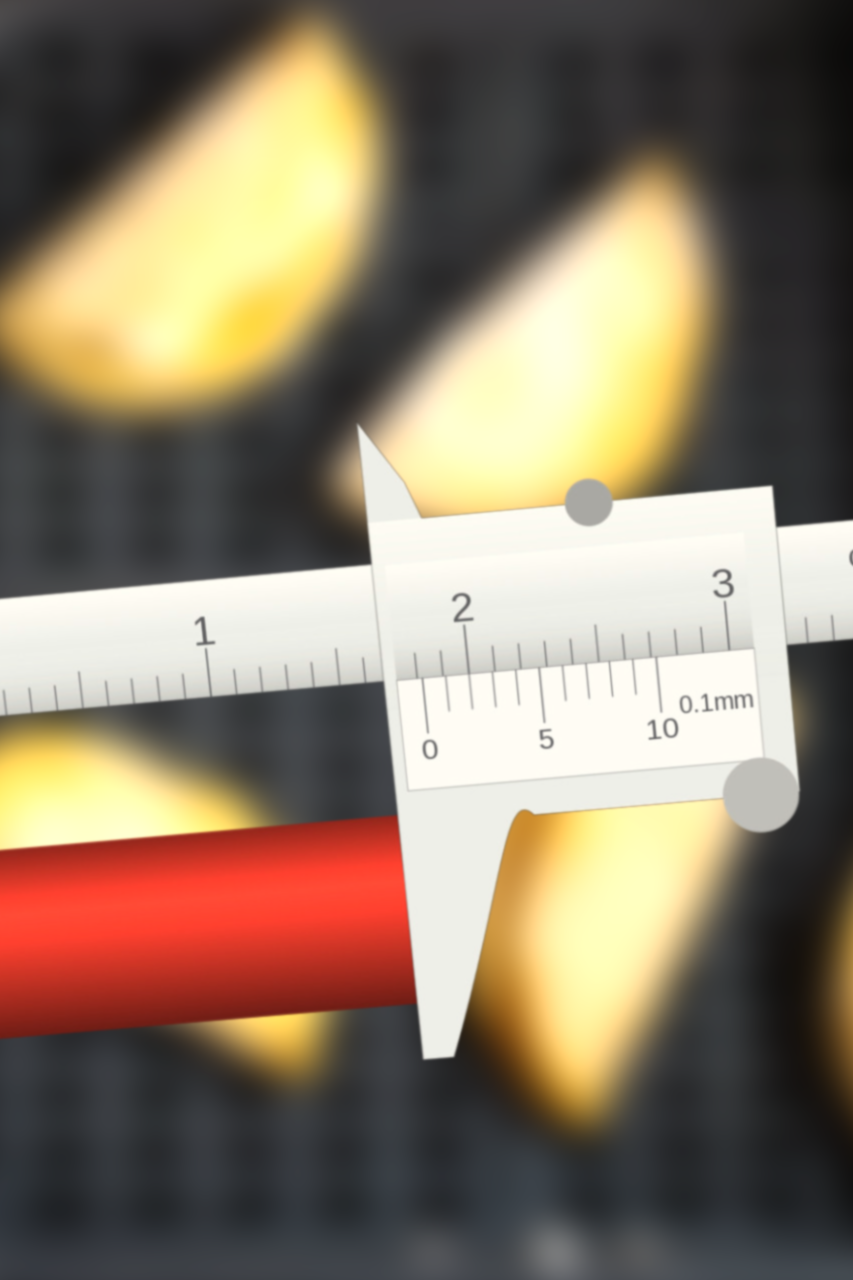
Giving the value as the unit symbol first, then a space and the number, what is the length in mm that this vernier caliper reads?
mm 18.2
